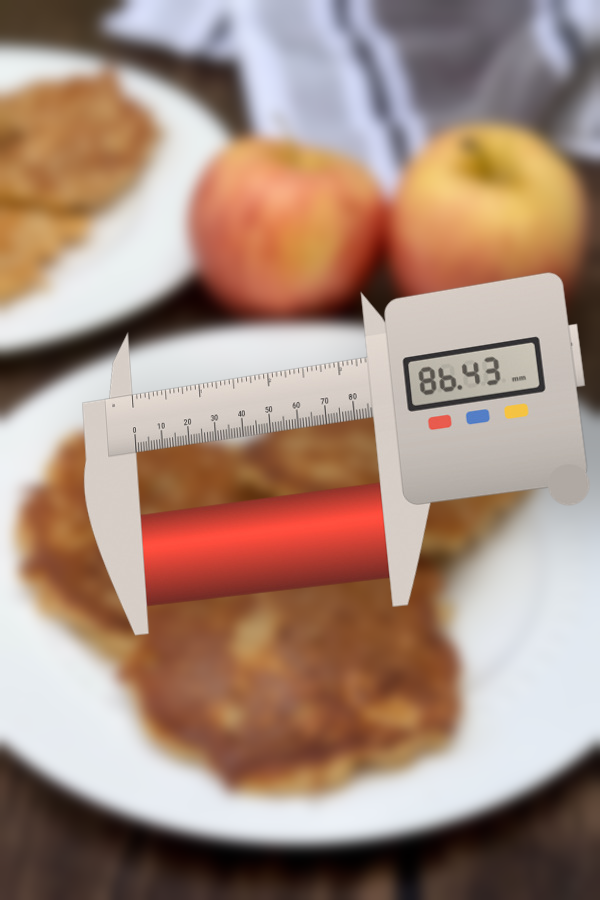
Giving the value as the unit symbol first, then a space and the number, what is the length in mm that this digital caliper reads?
mm 86.43
